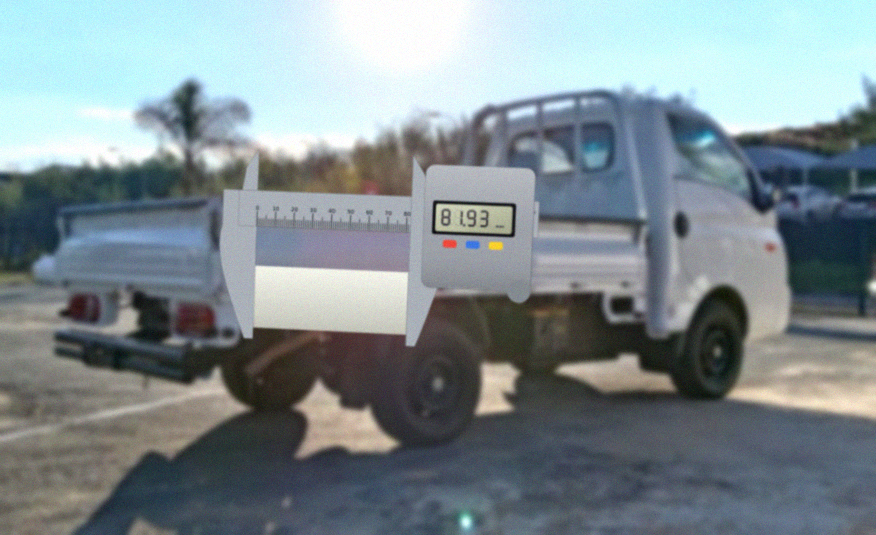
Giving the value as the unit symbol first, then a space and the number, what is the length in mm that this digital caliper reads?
mm 81.93
